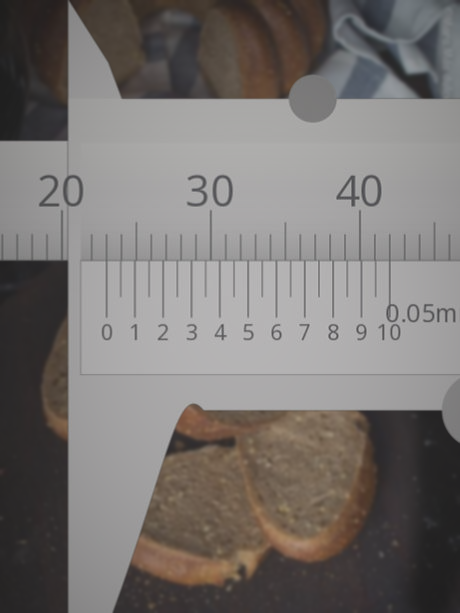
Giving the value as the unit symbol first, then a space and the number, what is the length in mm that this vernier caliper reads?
mm 23.0
